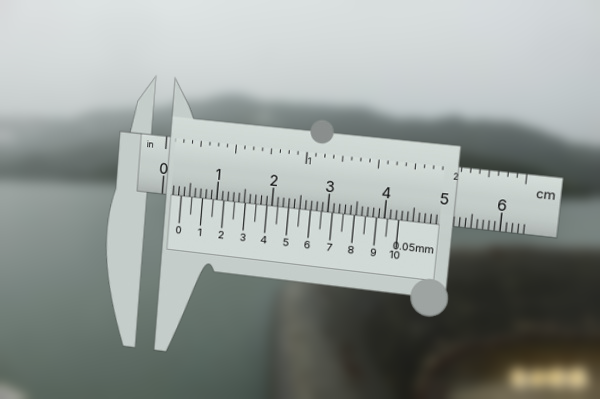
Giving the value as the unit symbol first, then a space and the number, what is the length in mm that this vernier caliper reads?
mm 3.5
